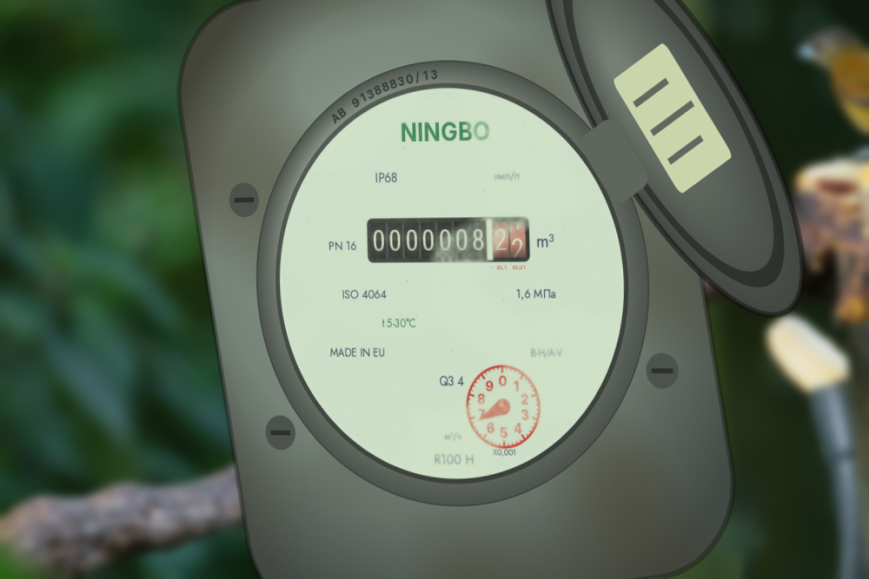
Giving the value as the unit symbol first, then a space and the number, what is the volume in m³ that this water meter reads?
m³ 8.216
